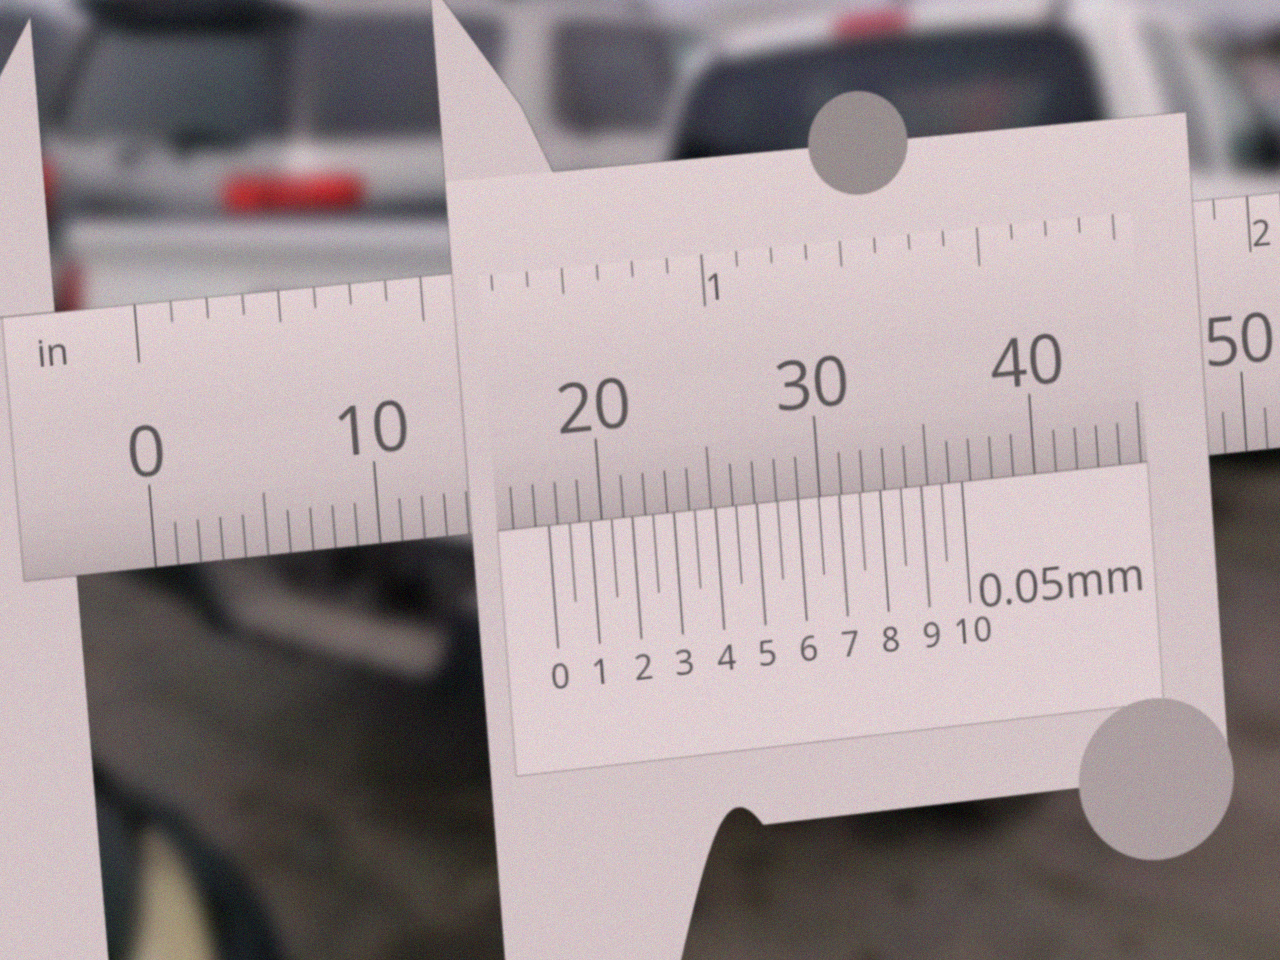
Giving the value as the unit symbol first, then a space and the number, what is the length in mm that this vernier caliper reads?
mm 17.6
